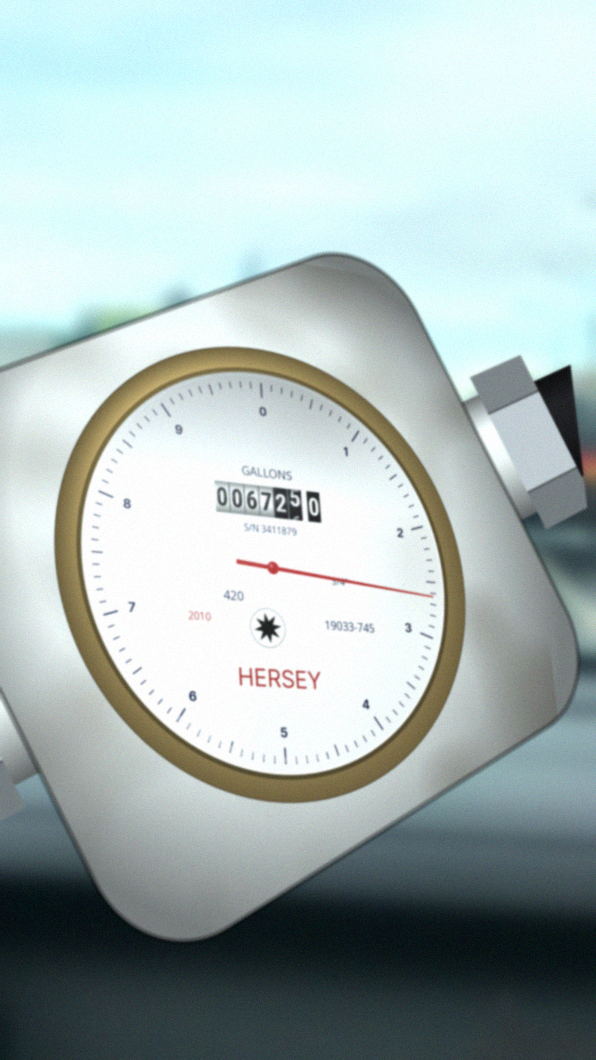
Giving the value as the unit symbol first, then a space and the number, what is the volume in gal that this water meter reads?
gal 67252.6
